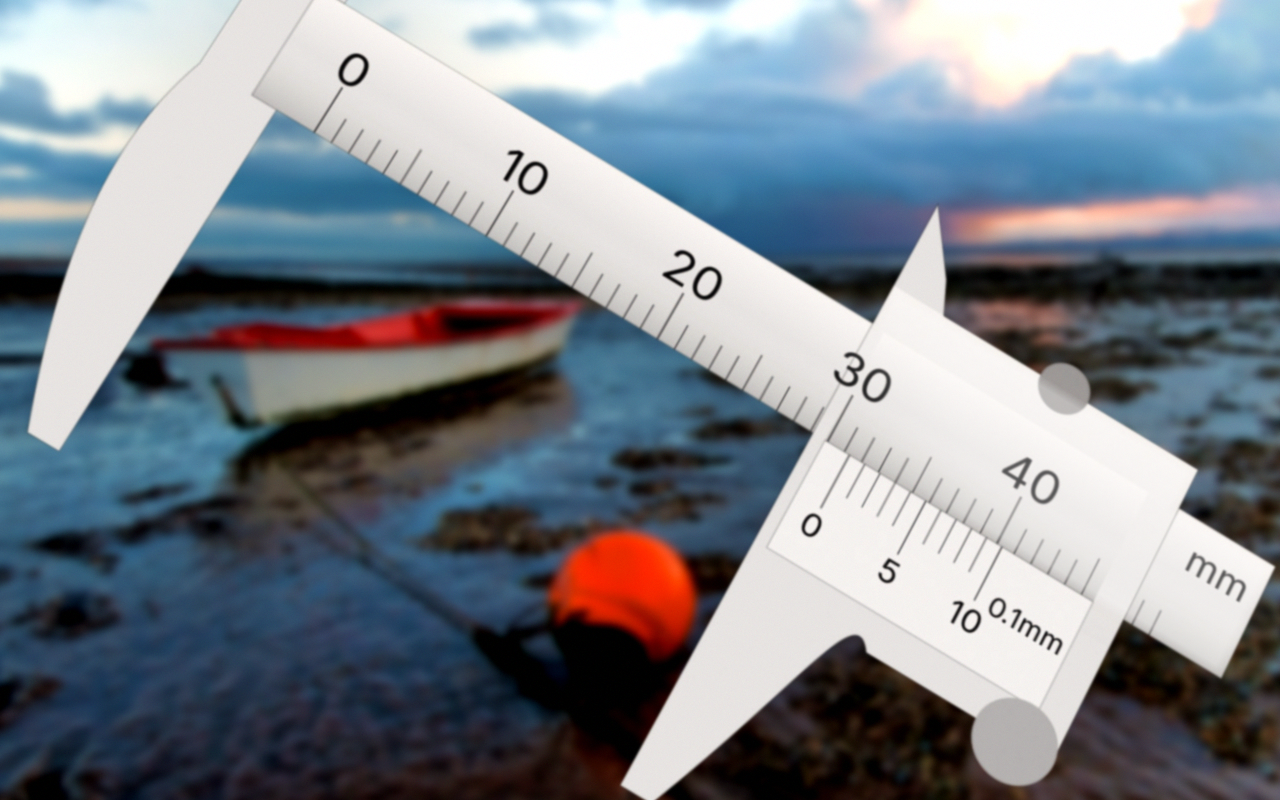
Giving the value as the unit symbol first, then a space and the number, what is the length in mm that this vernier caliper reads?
mm 31.3
